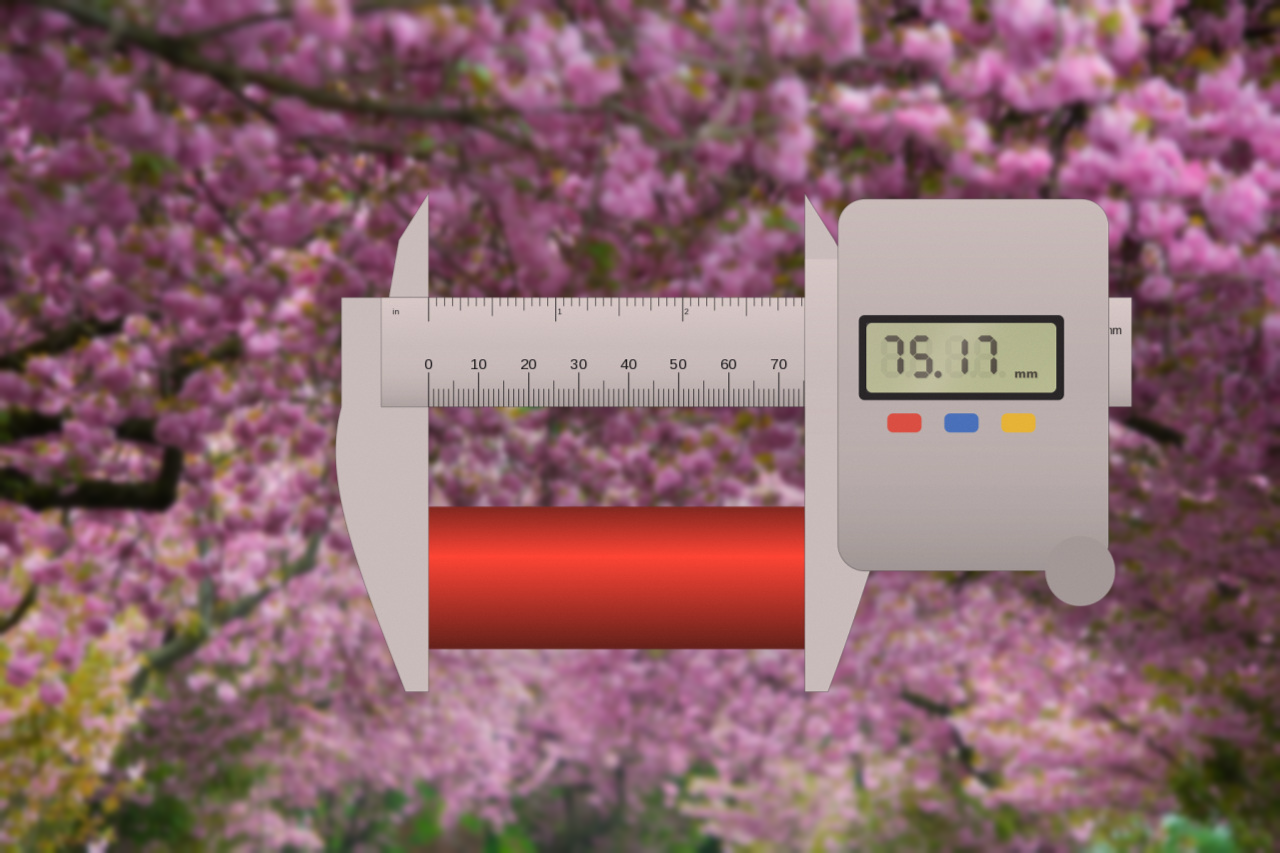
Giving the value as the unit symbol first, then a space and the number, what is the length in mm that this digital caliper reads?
mm 75.17
